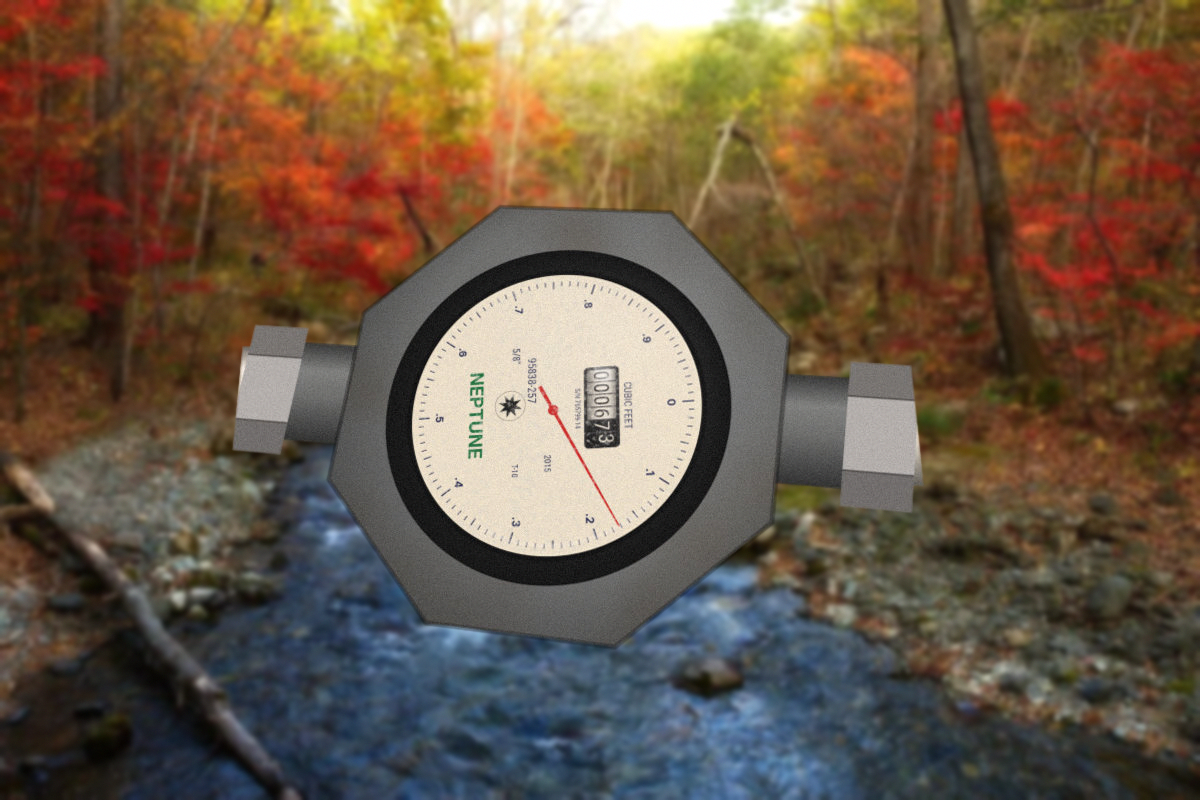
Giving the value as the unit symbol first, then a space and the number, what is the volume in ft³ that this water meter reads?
ft³ 673.17
